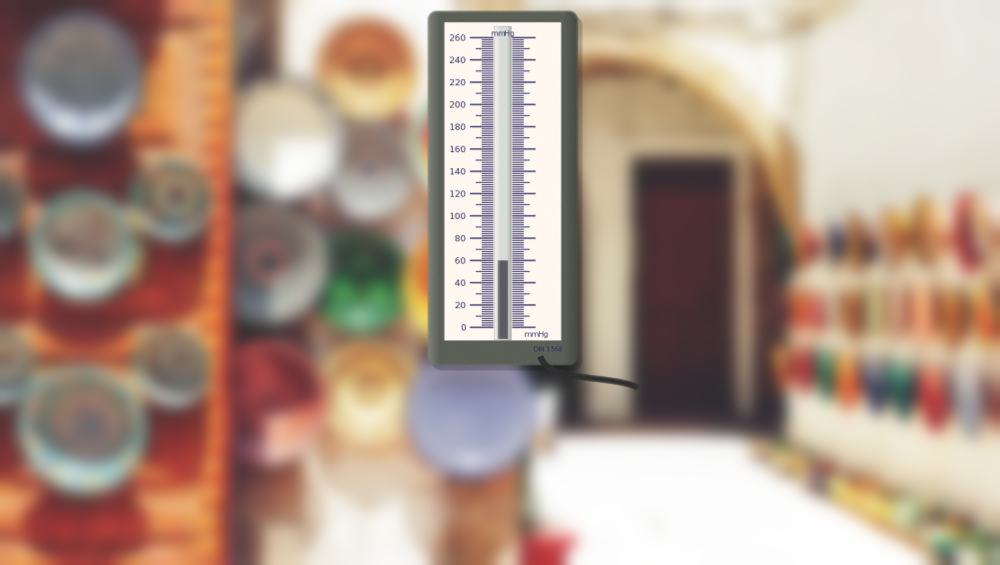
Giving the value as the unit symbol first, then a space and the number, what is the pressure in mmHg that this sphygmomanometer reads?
mmHg 60
